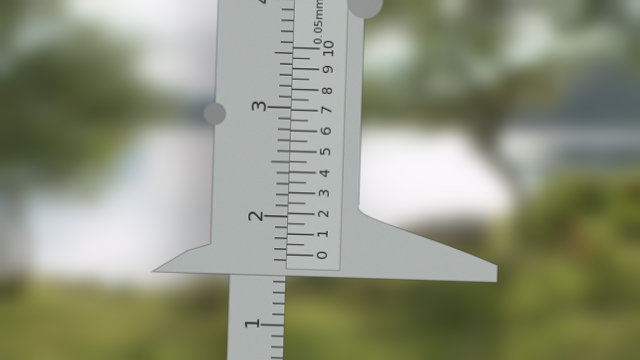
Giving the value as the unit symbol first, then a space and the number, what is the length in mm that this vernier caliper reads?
mm 16.5
